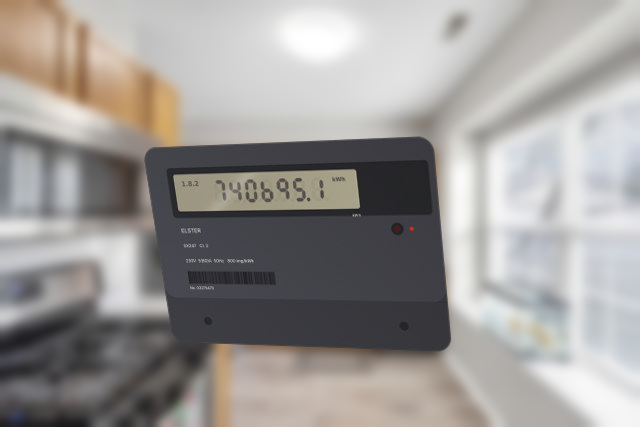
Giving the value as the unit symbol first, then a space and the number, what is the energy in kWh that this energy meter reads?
kWh 740695.1
